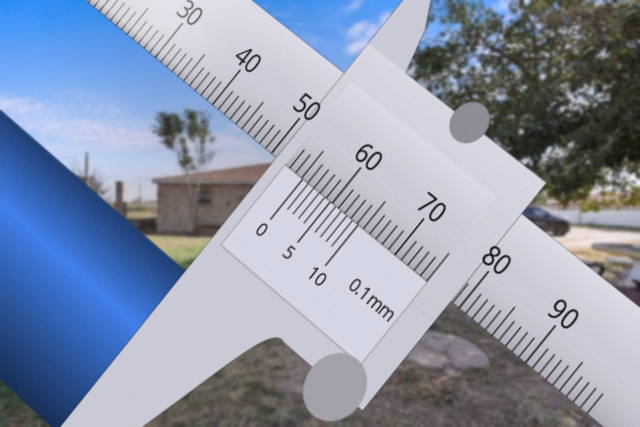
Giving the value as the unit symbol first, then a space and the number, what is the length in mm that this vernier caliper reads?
mm 55.2
